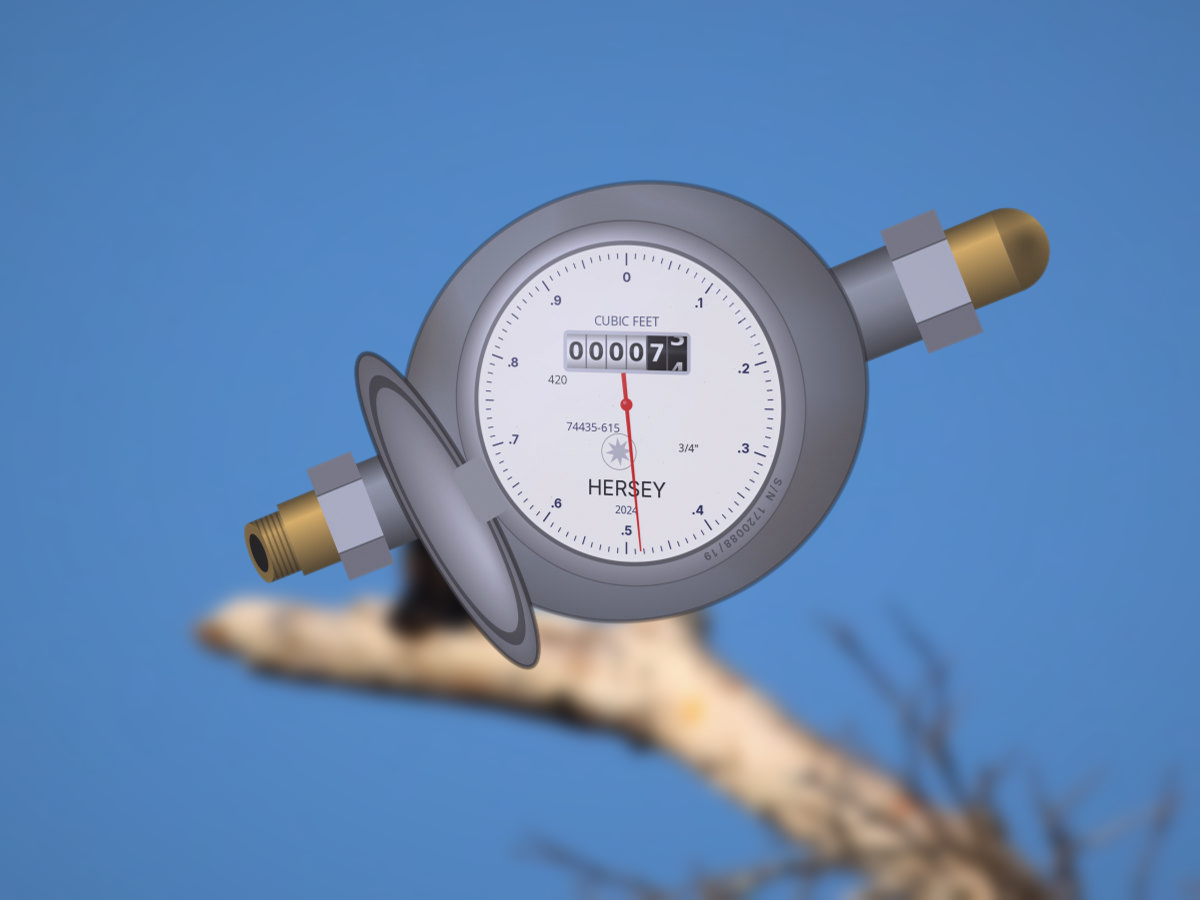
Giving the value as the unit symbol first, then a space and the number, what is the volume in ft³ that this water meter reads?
ft³ 73.48
